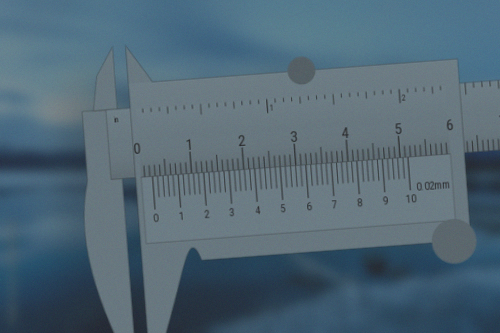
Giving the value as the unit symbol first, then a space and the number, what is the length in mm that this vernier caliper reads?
mm 2.5
